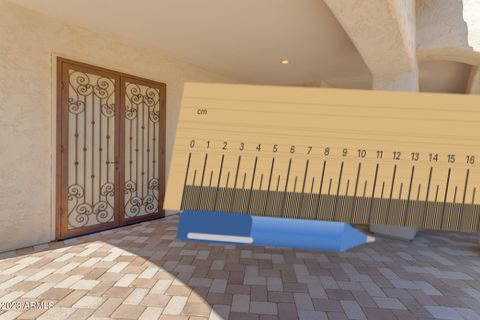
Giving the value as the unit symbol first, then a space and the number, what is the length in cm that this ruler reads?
cm 11.5
